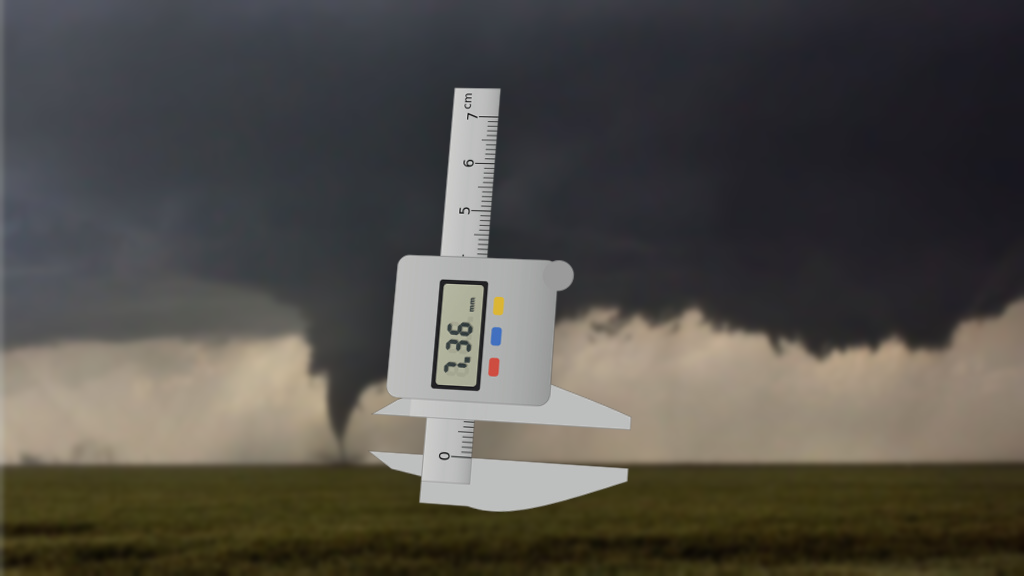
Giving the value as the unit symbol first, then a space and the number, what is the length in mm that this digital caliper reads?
mm 7.36
